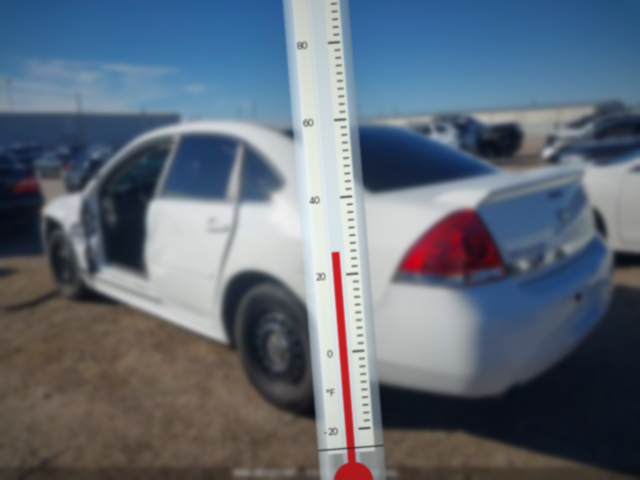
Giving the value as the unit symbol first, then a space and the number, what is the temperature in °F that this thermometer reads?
°F 26
